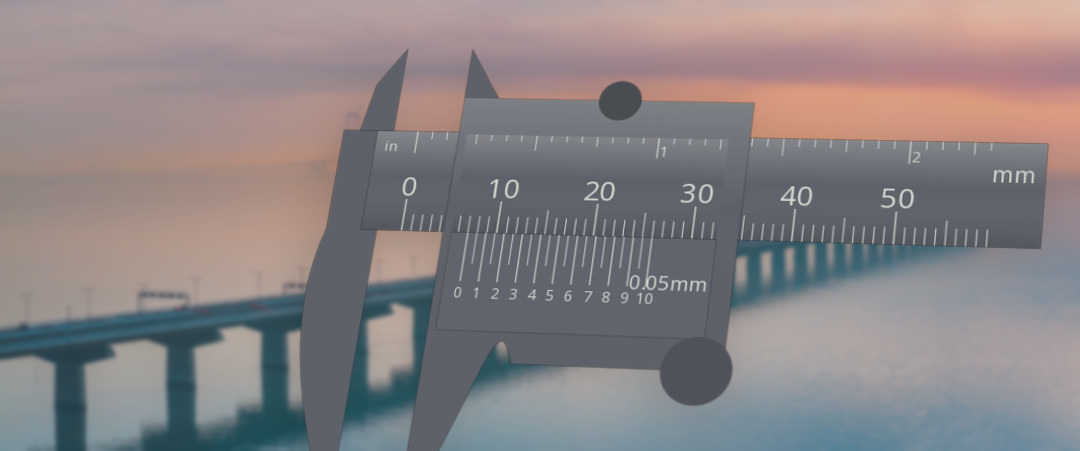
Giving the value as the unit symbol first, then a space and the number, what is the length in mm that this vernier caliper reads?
mm 7.0
